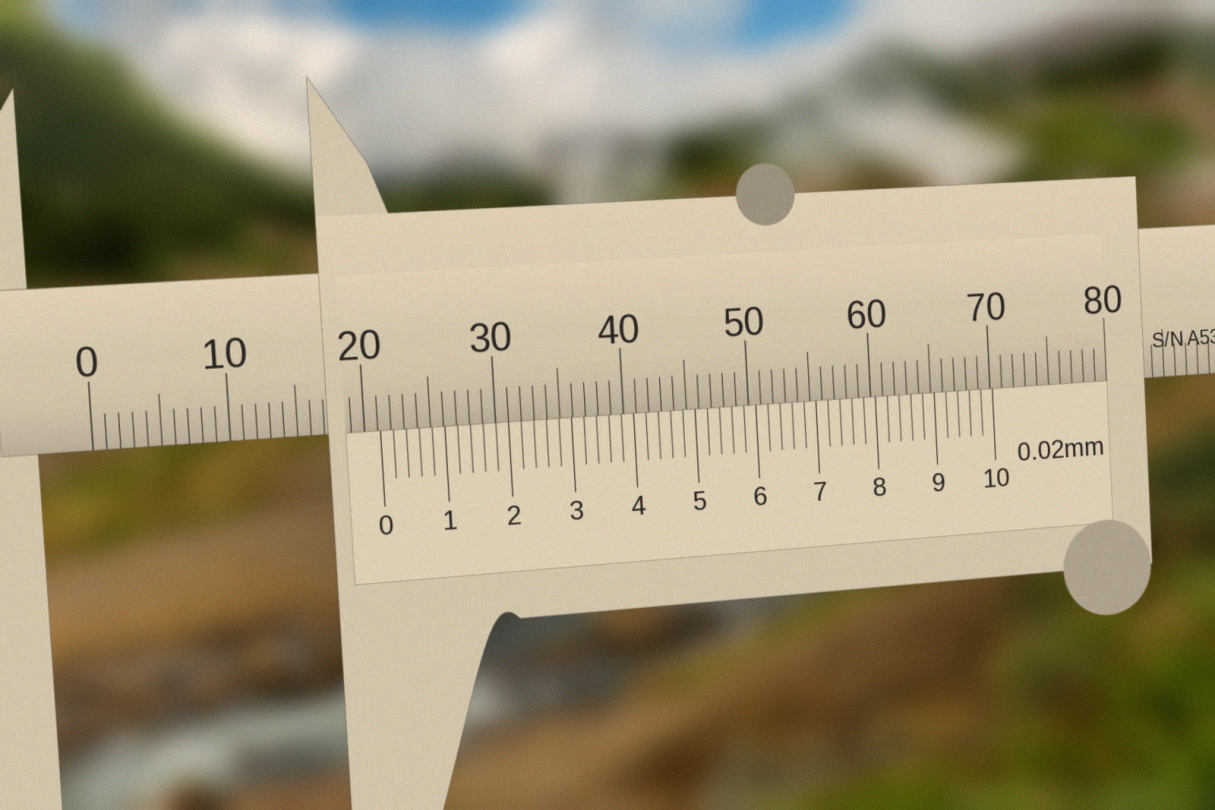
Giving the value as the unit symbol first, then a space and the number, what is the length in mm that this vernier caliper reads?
mm 21.2
